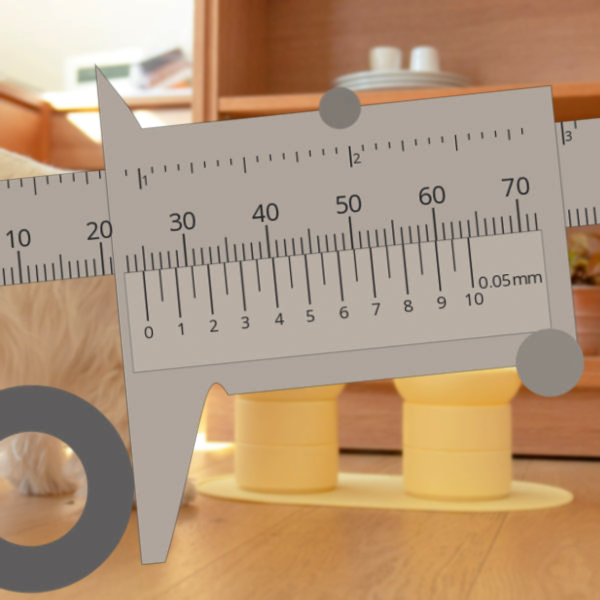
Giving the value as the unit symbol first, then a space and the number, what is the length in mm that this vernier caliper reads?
mm 24.8
